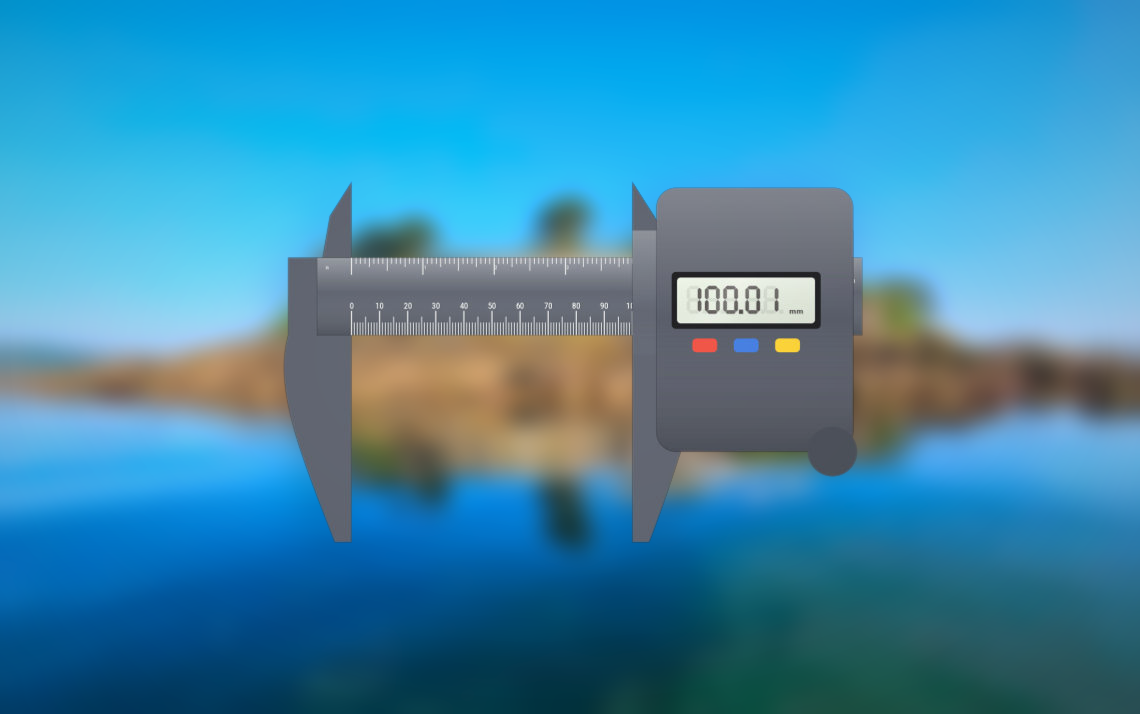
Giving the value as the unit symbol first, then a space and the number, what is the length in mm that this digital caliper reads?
mm 100.01
